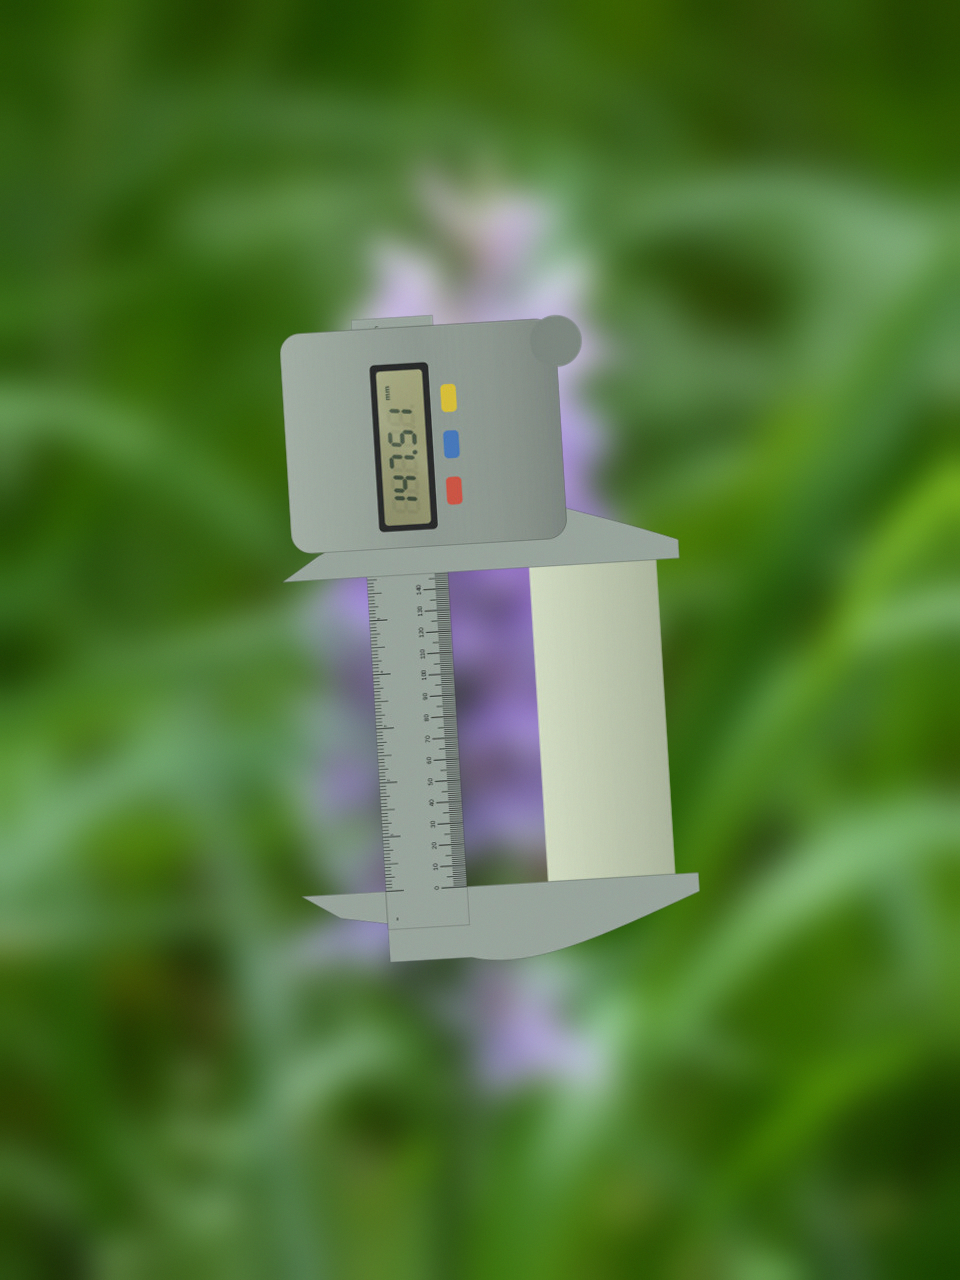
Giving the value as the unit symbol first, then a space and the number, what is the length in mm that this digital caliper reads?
mm 147.51
